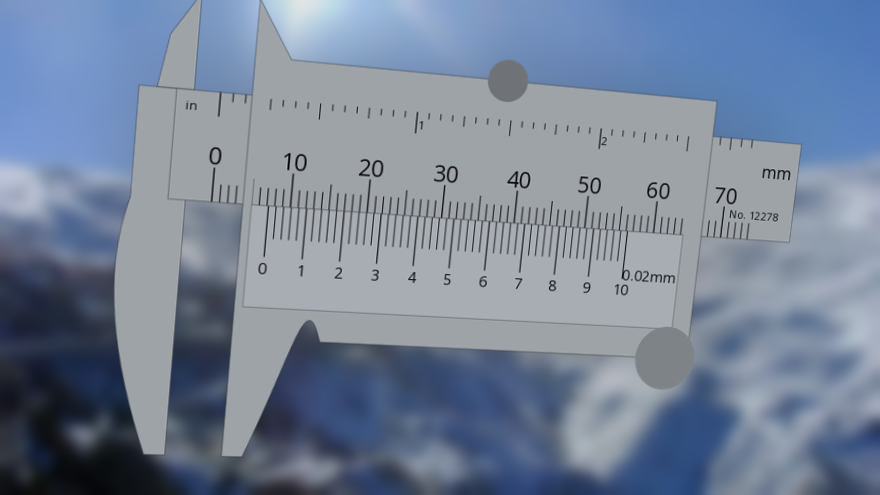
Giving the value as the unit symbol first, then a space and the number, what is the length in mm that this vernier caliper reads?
mm 7.2
